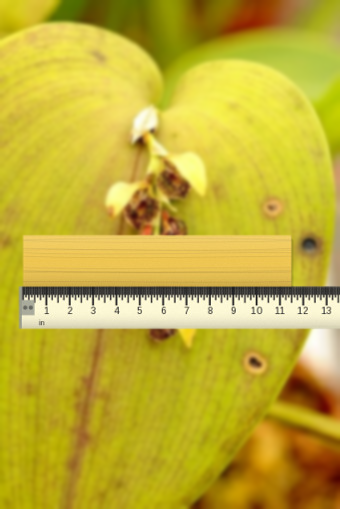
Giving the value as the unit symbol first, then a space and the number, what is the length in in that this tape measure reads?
in 11.5
